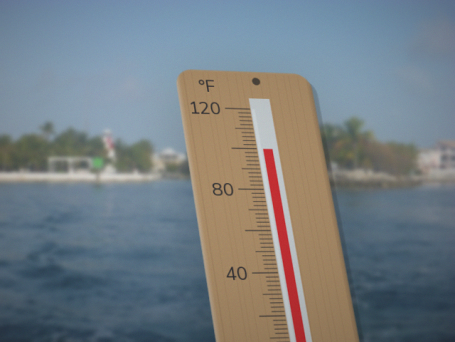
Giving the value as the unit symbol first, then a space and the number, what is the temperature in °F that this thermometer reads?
°F 100
